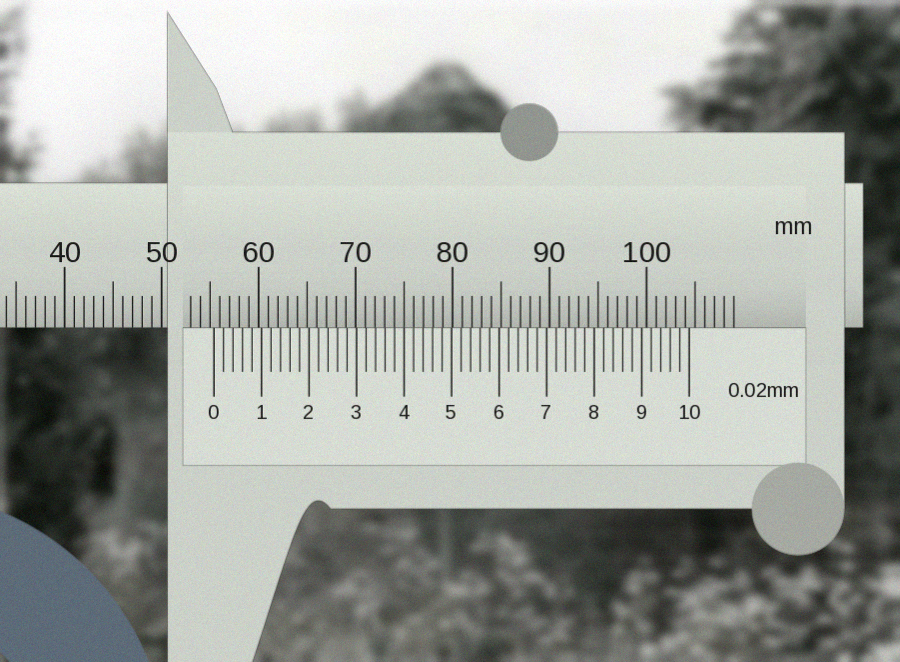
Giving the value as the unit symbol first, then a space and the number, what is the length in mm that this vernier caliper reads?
mm 55.4
